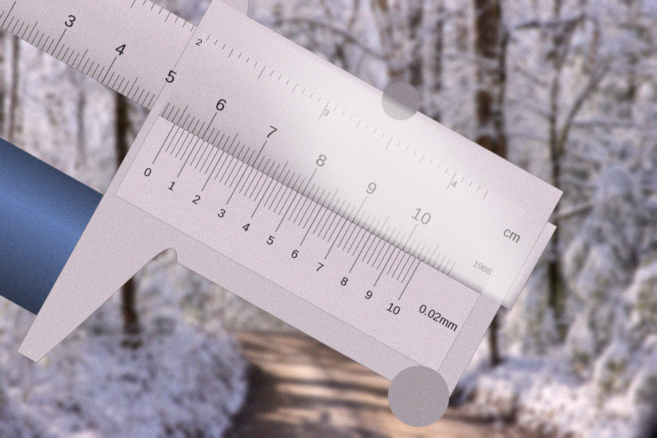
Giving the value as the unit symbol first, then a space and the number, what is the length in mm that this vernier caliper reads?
mm 54.6
